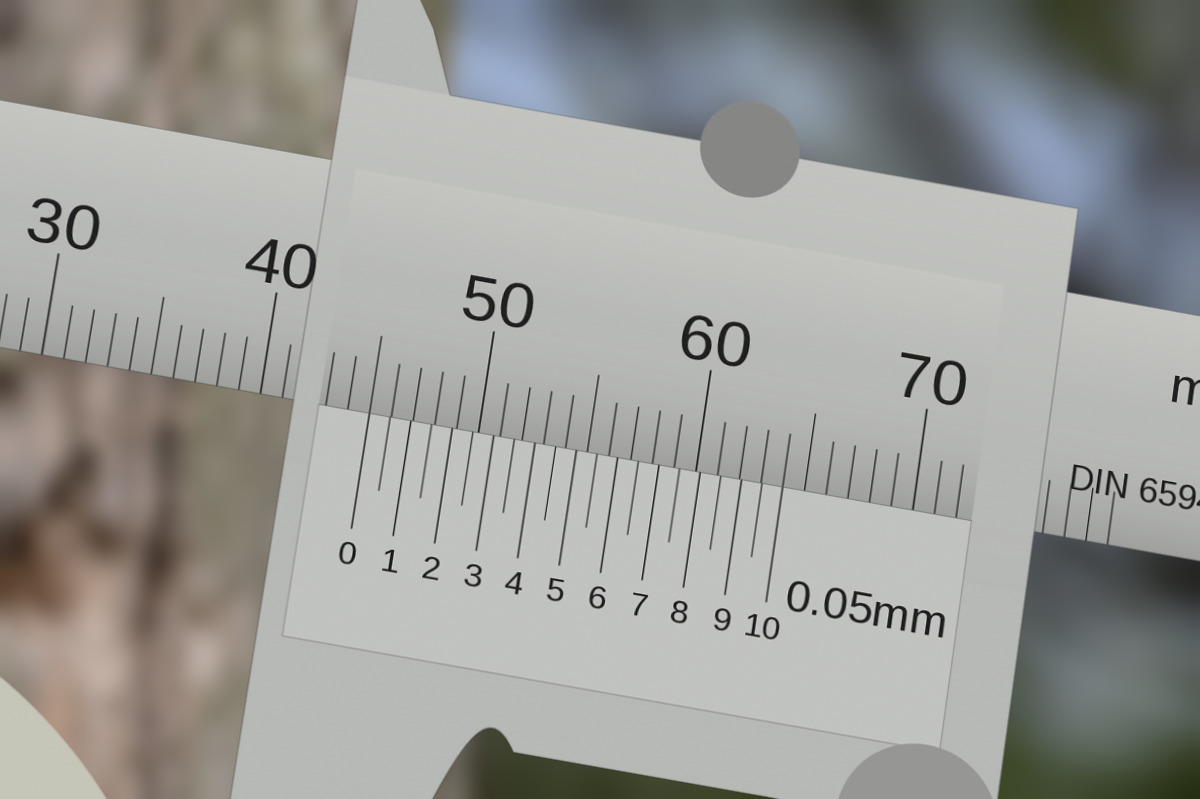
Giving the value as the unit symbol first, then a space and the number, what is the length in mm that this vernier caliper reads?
mm 45.0
